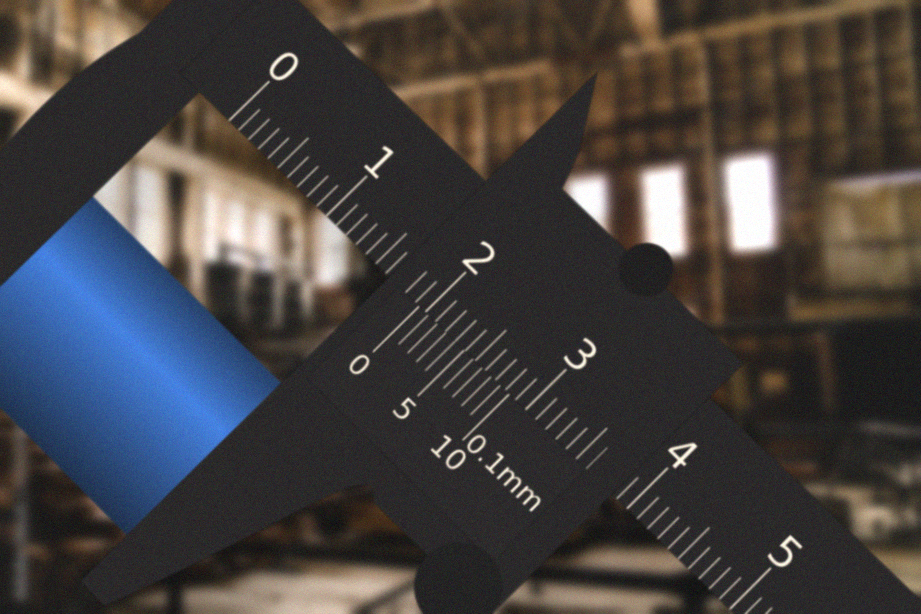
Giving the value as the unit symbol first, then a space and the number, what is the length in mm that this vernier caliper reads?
mm 19.4
